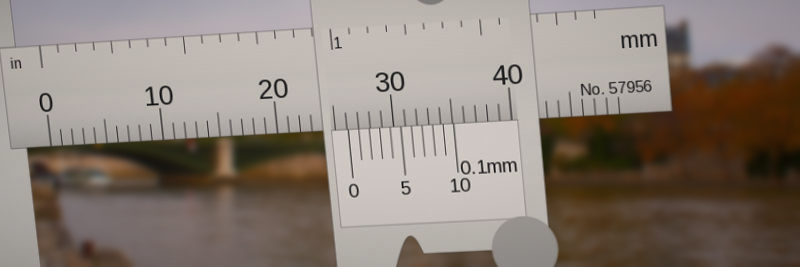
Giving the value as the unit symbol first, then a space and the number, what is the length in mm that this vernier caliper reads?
mm 26.1
